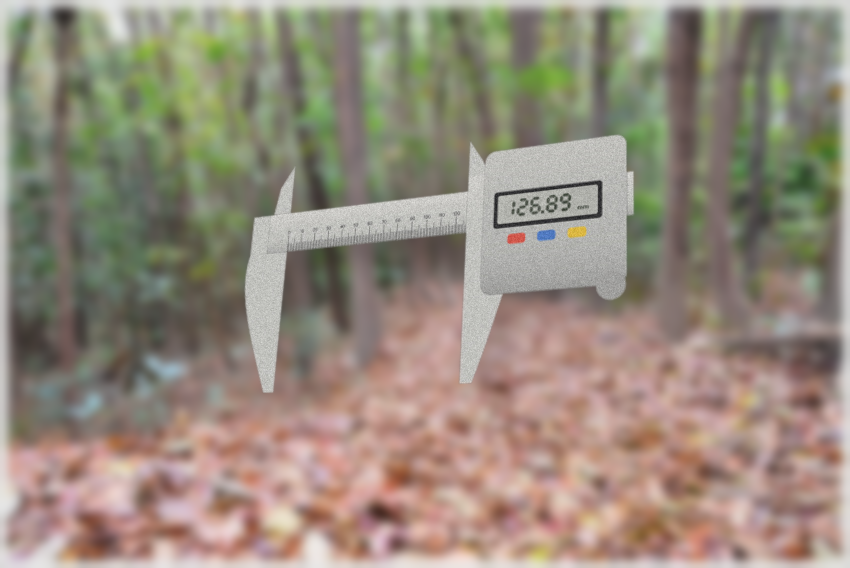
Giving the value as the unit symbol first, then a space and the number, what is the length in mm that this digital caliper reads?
mm 126.89
